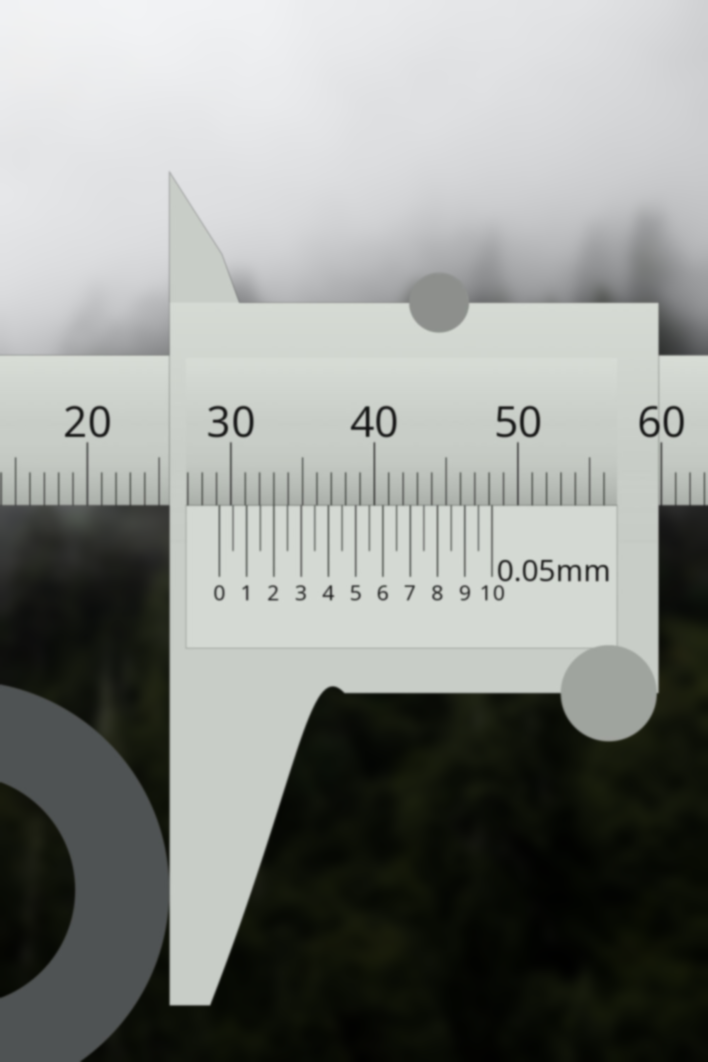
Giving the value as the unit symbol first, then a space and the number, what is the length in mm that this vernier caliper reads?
mm 29.2
